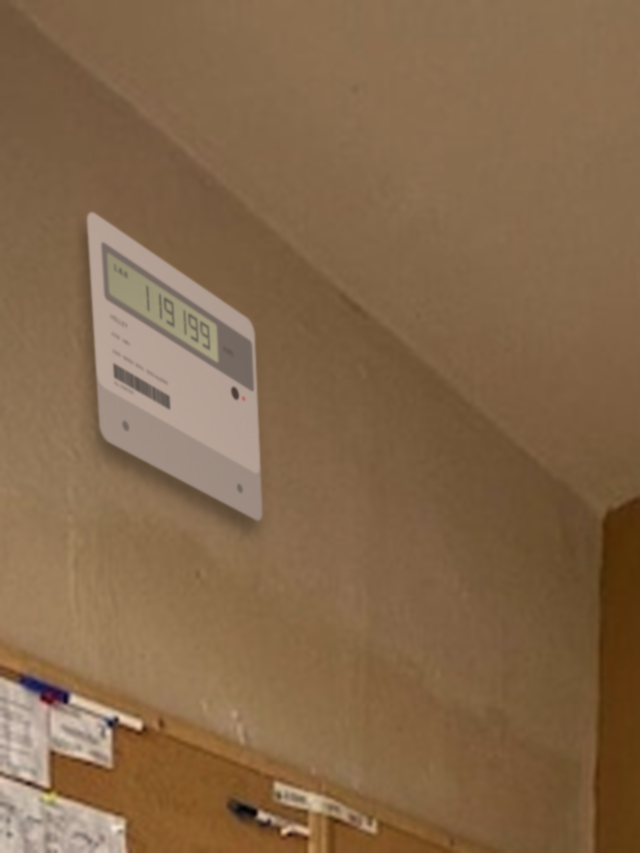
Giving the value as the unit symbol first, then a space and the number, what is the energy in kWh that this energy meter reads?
kWh 119199
